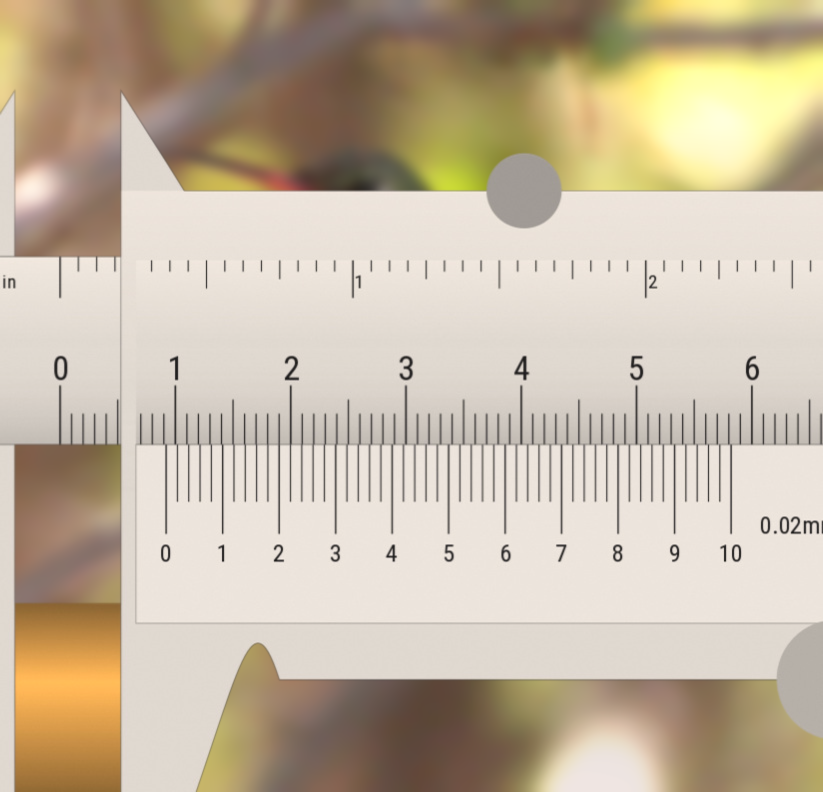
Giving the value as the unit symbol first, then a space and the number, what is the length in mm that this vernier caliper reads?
mm 9.2
